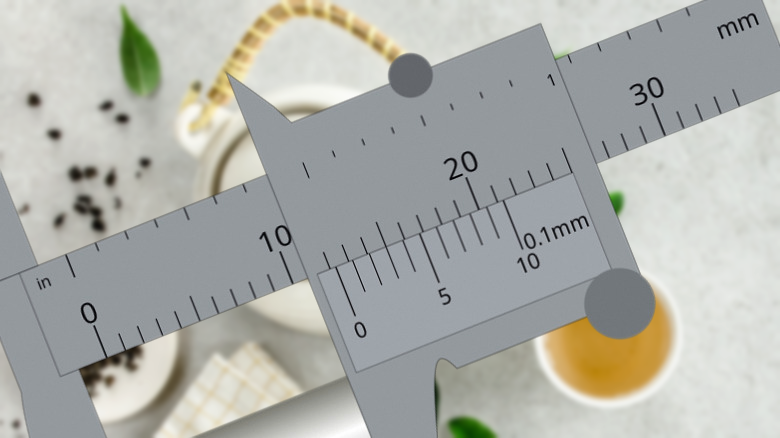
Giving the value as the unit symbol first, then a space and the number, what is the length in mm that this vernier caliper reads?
mm 12.3
